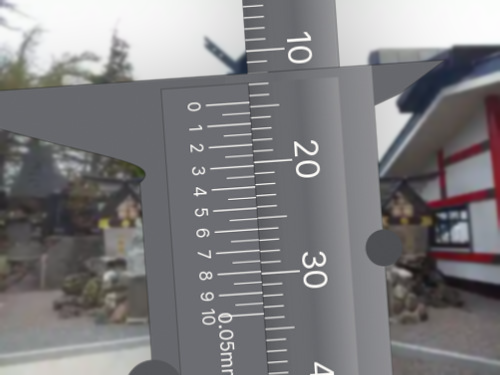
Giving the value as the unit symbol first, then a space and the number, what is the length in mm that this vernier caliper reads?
mm 14.6
